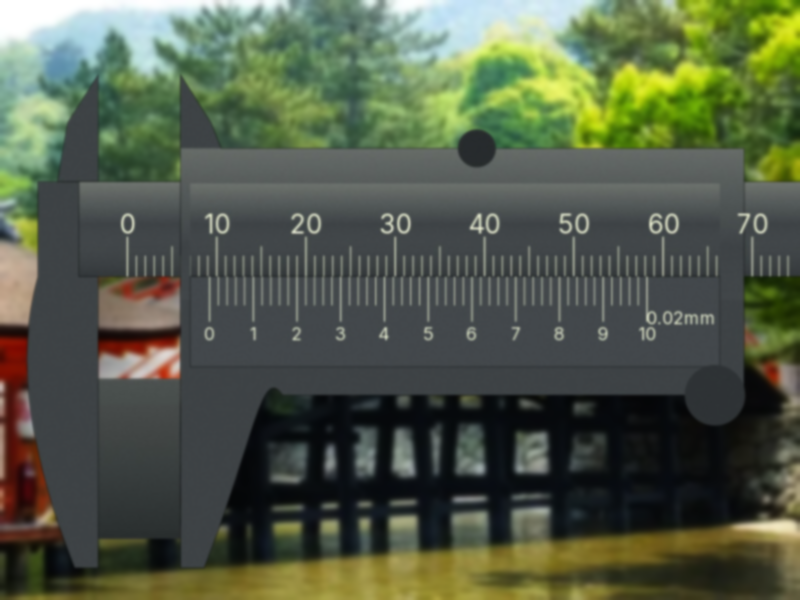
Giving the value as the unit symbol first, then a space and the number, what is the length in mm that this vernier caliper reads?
mm 9.2
